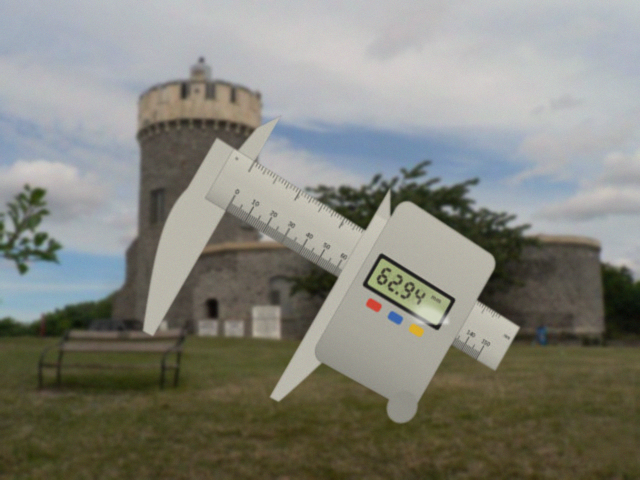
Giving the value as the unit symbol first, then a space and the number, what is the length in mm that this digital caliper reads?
mm 62.94
